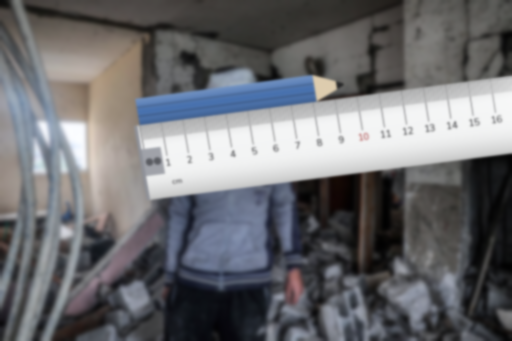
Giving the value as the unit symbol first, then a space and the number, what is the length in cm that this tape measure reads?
cm 9.5
